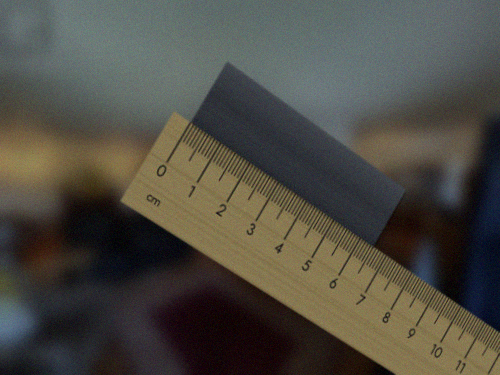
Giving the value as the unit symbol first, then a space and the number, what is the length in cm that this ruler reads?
cm 6.5
